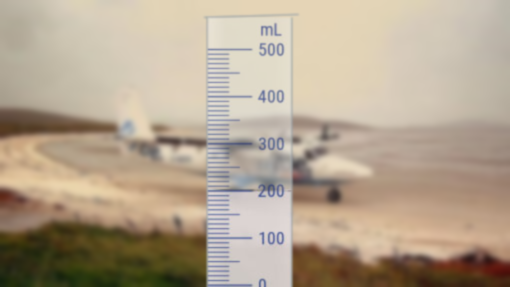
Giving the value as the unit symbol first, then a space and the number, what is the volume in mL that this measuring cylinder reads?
mL 200
